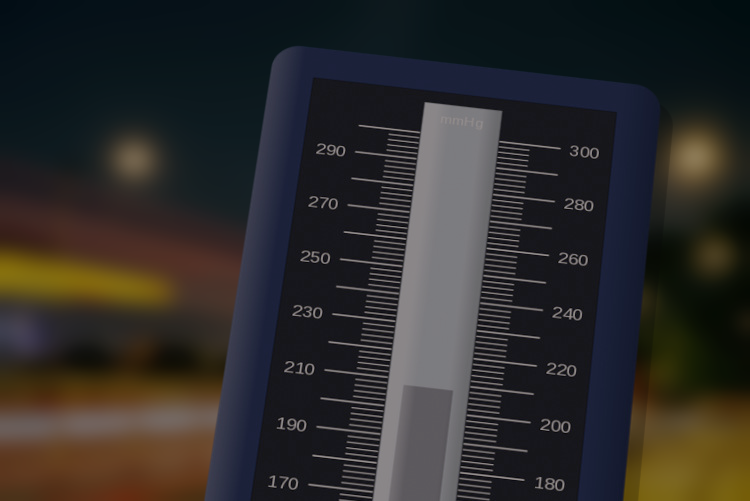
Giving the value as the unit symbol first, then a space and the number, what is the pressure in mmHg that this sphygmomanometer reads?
mmHg 208
